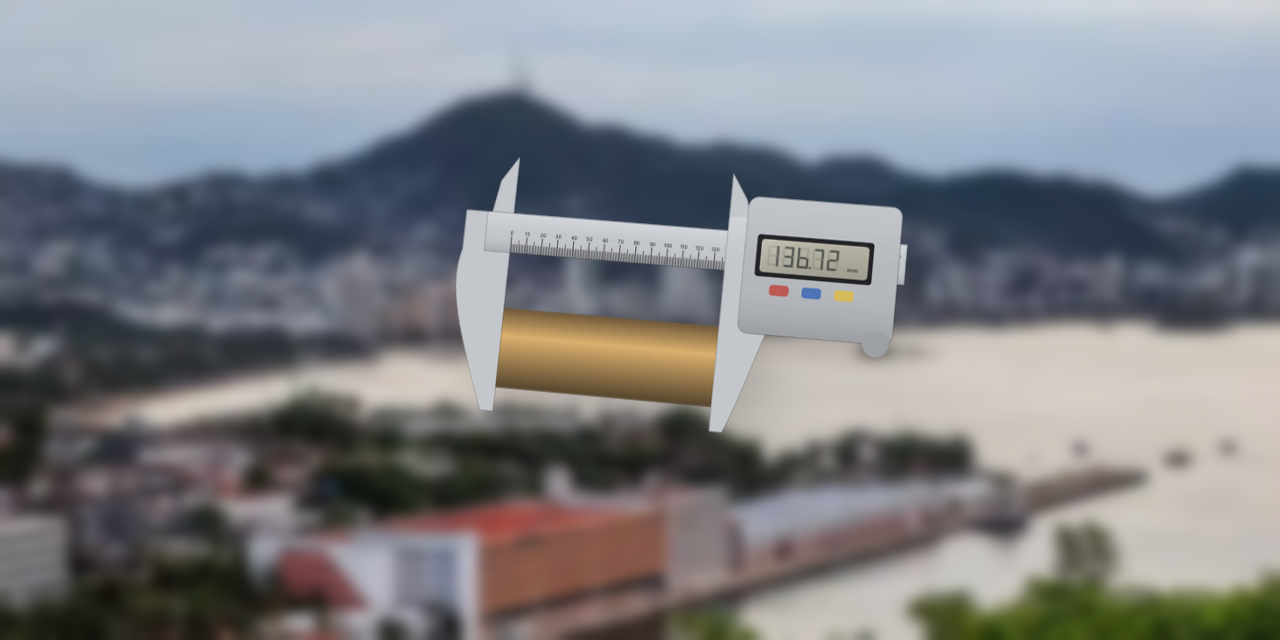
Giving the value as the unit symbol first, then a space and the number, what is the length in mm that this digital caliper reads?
mm 136.72
